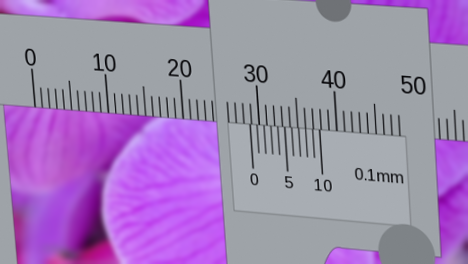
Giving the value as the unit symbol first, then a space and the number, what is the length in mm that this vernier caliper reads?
mm 28.8
